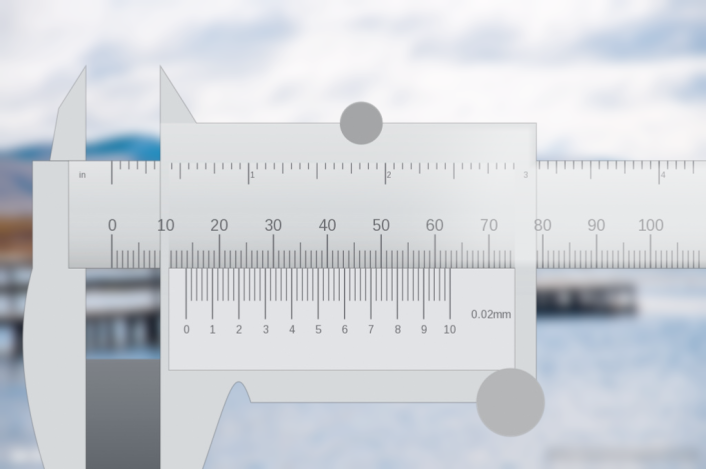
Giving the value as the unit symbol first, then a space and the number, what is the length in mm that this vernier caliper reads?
mm 13.8
